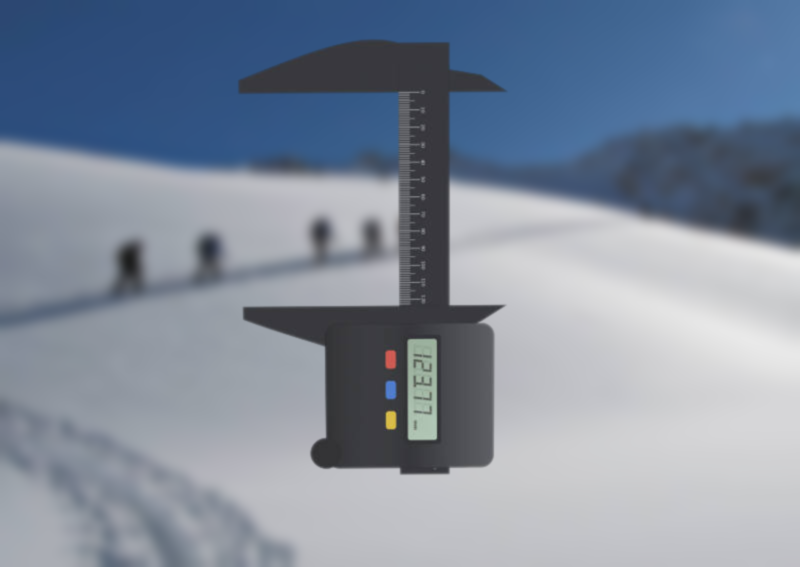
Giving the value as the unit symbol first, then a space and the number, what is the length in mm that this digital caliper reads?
mm 123.77
